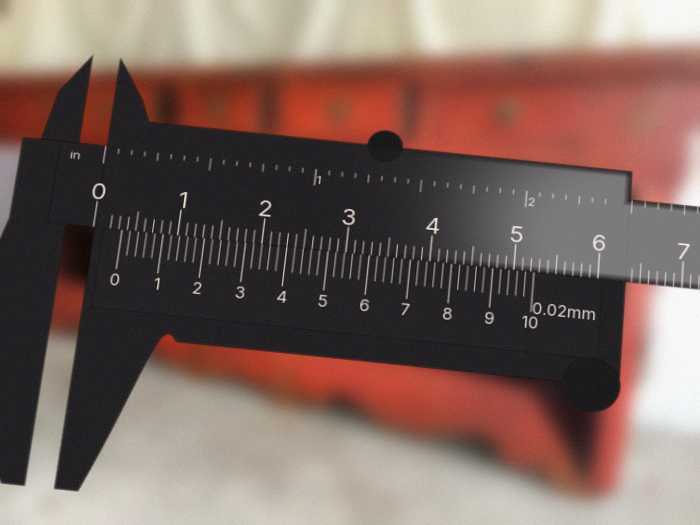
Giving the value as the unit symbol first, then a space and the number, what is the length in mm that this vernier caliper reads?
mm 3.4
